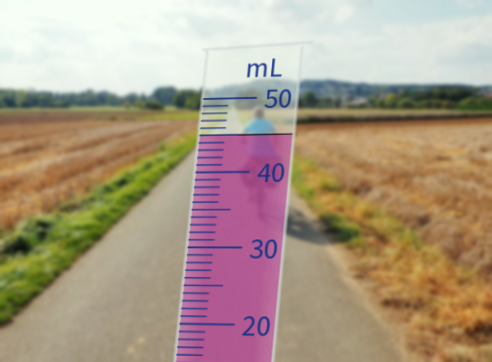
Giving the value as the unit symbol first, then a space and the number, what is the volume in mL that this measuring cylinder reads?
mL 45
